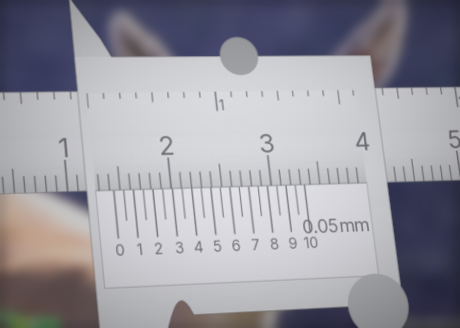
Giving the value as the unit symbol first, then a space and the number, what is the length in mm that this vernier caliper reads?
mm 14.4
